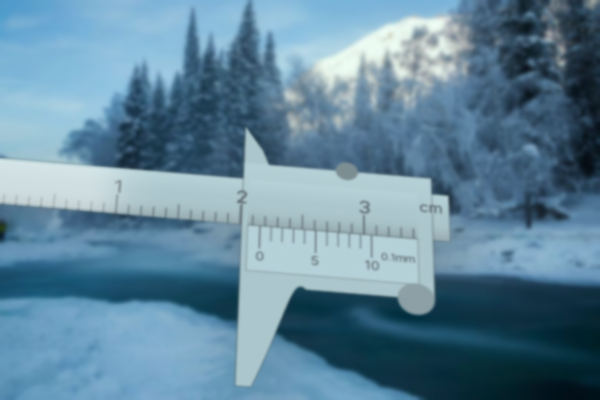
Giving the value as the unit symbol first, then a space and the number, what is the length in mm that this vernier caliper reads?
mm 21.6
